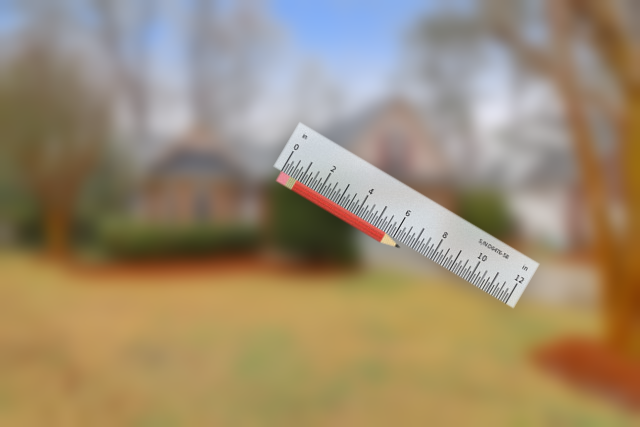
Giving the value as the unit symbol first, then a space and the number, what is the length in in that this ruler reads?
in 6.5
